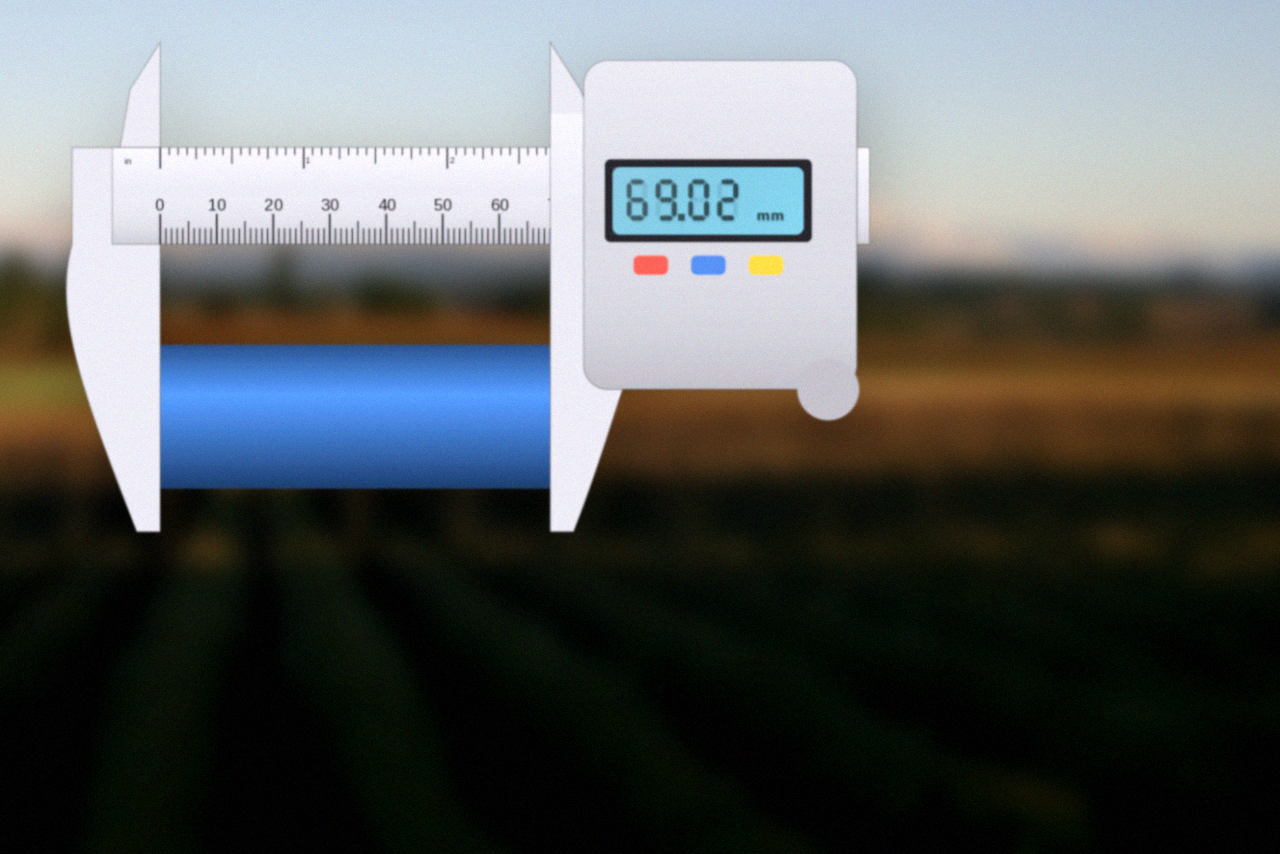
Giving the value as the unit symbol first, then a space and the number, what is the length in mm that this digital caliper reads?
mm 69.02
